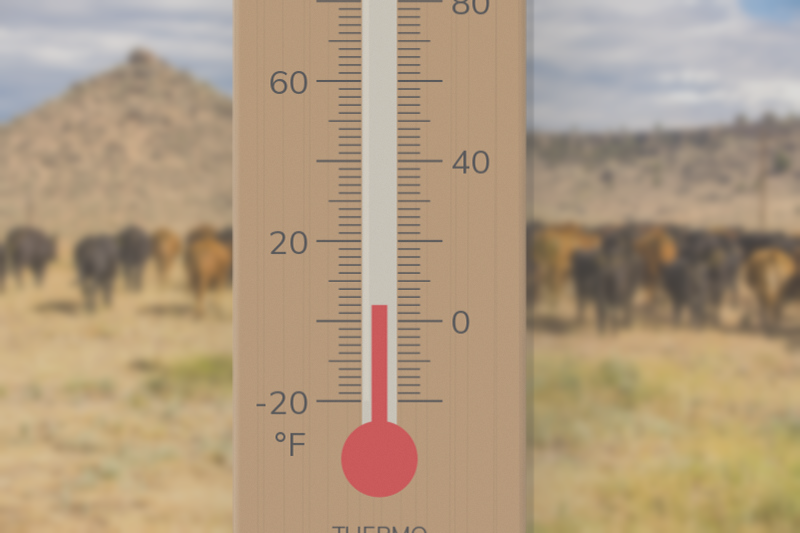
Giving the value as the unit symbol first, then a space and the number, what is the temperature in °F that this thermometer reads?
°F 4
